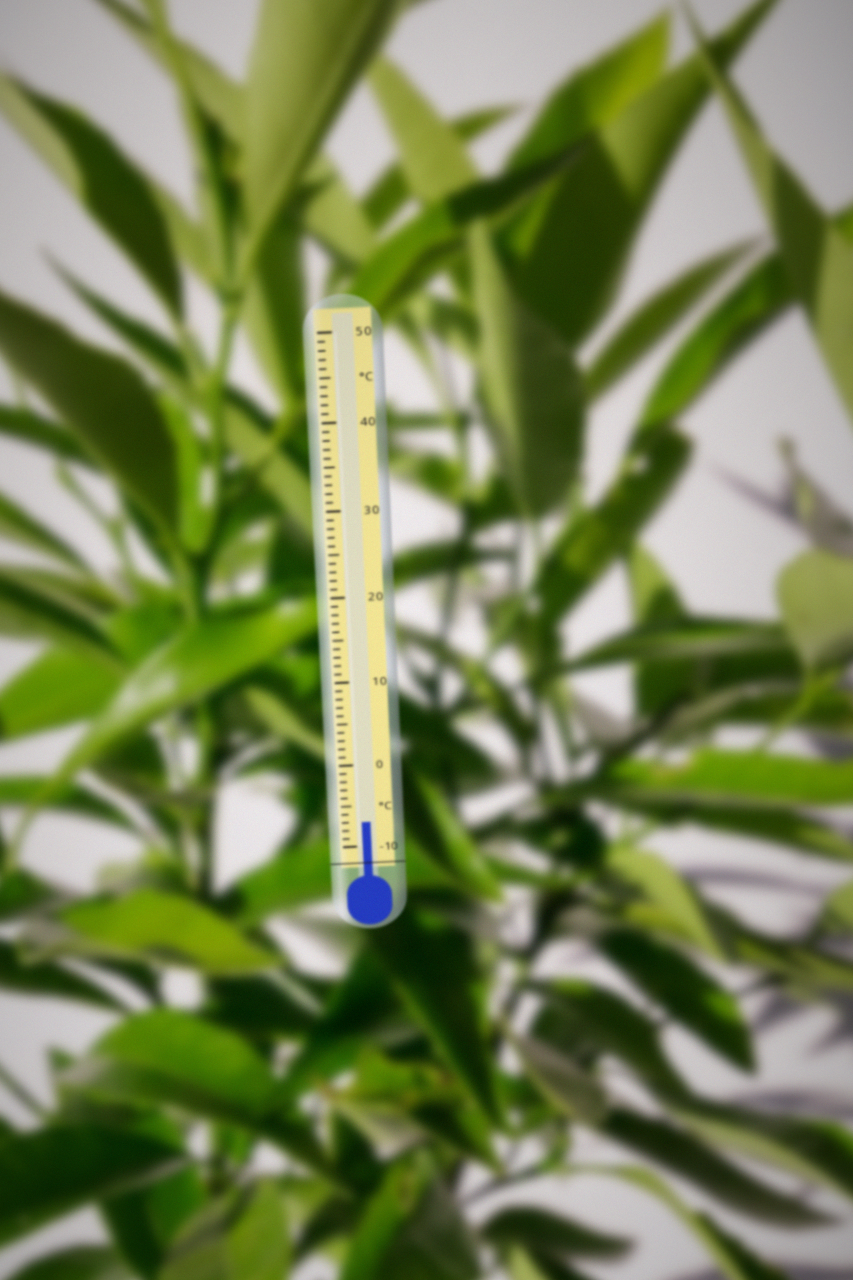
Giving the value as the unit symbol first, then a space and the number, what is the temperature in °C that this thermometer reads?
°C -7
